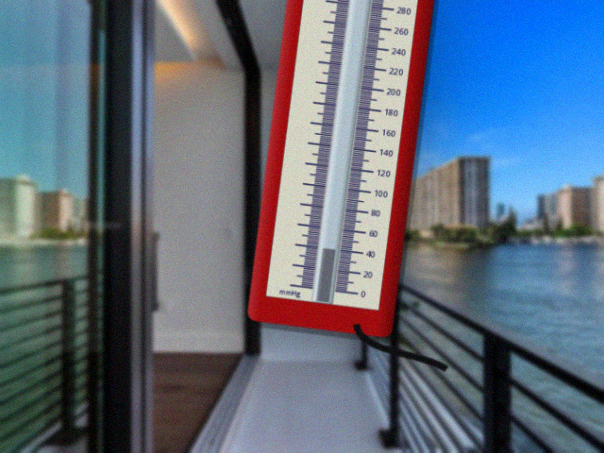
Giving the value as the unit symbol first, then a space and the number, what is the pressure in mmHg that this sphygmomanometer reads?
mmHg 40
